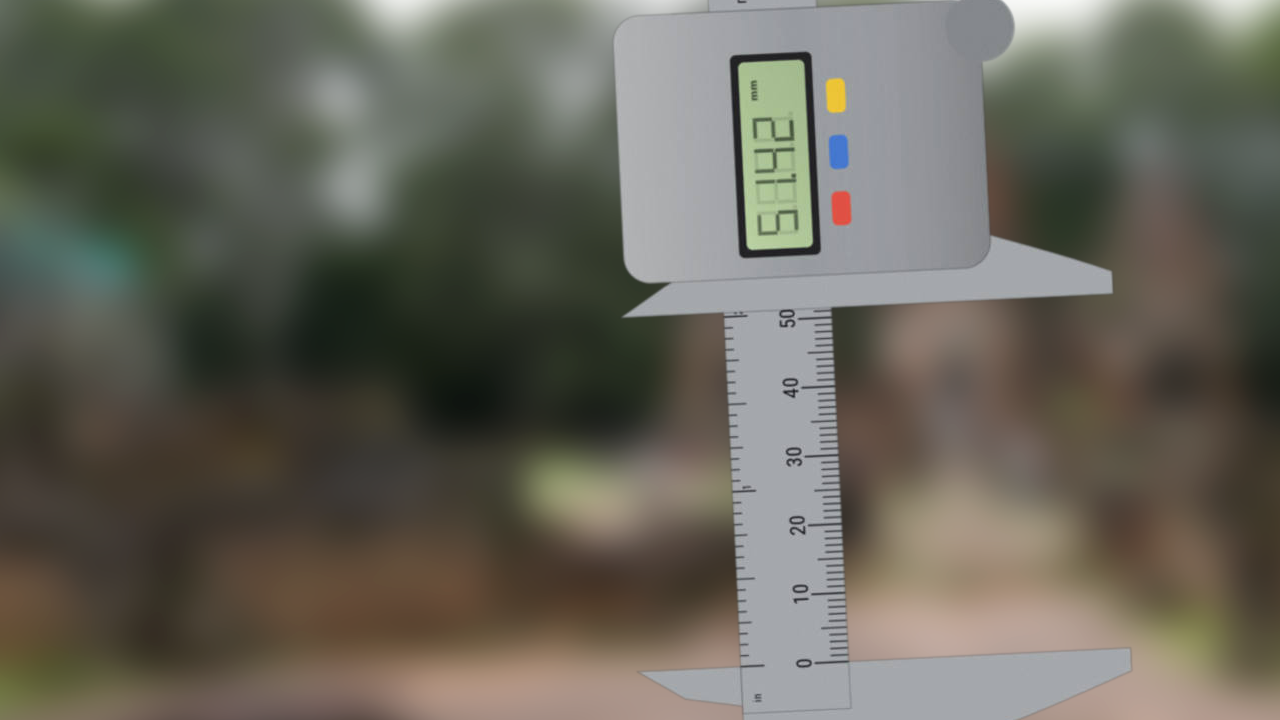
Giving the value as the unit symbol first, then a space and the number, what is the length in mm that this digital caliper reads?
mm 51.42
